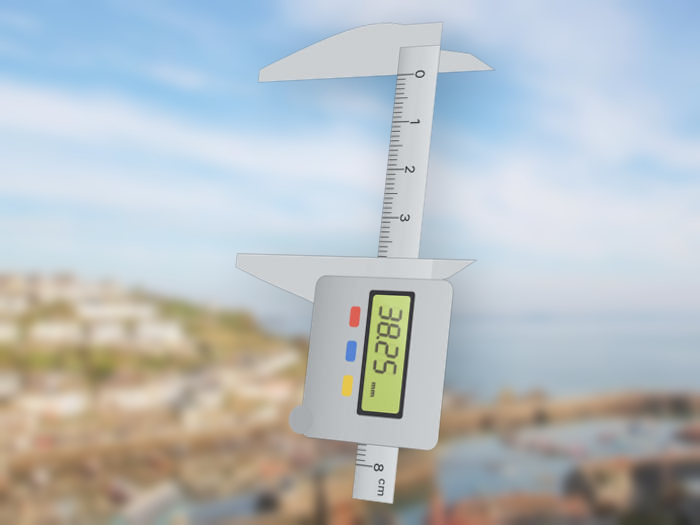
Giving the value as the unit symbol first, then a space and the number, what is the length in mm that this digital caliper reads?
mm 38.25
